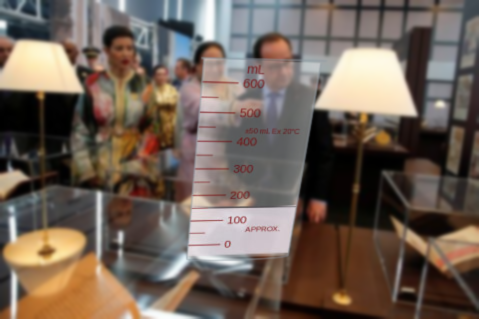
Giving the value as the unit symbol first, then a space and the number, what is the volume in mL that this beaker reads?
mL 150
